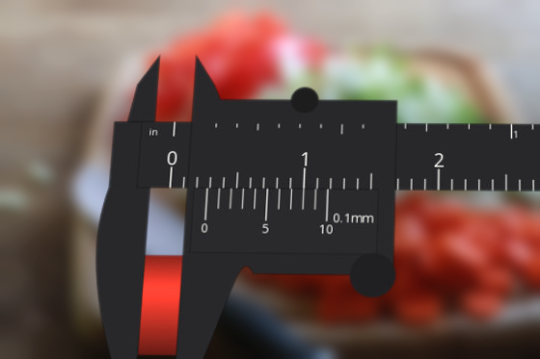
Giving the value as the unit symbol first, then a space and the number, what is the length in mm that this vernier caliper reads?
mm 2.8
